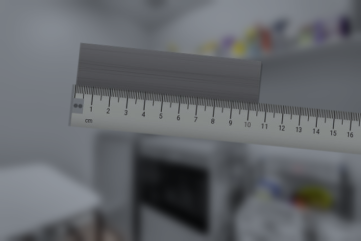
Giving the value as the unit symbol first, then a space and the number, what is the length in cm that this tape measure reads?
cm 10.5
